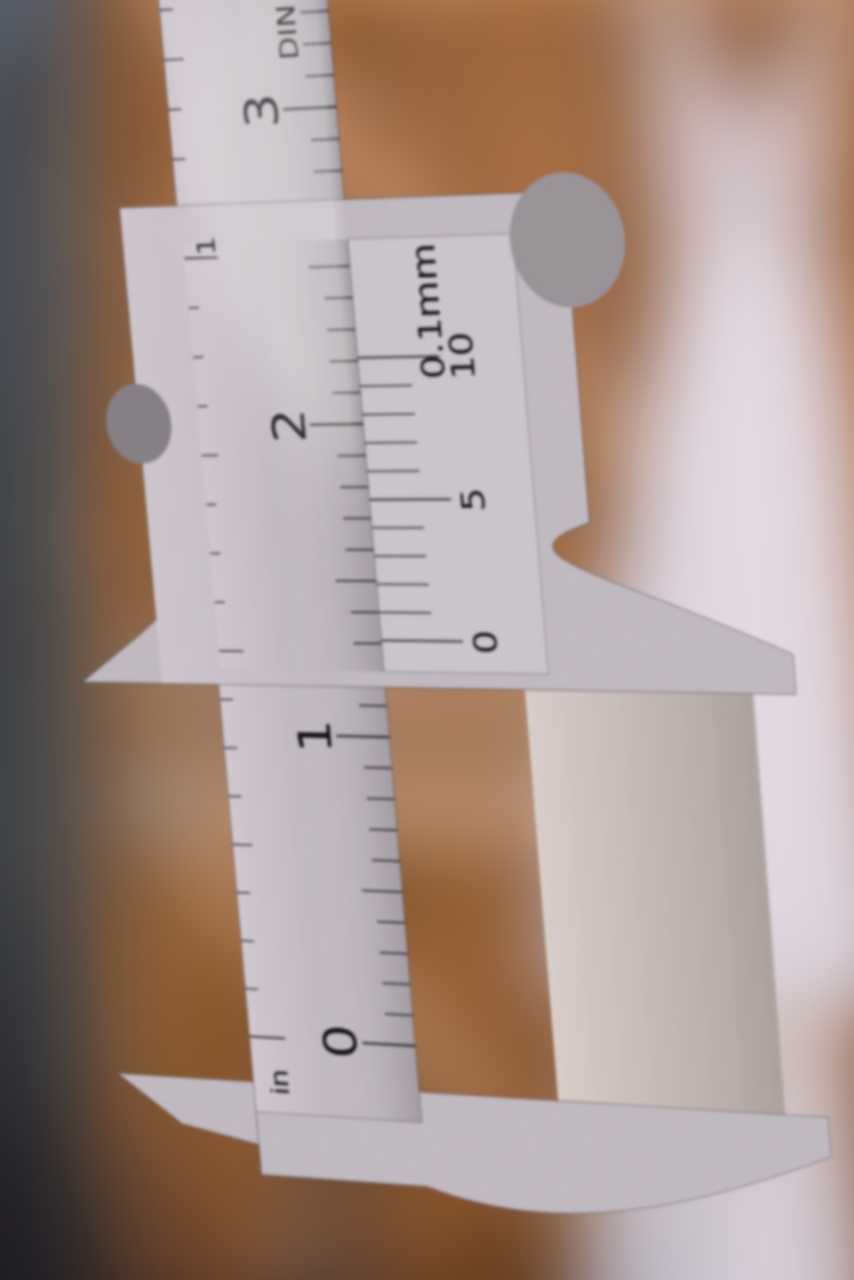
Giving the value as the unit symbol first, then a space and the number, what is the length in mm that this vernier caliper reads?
mm 13.1
